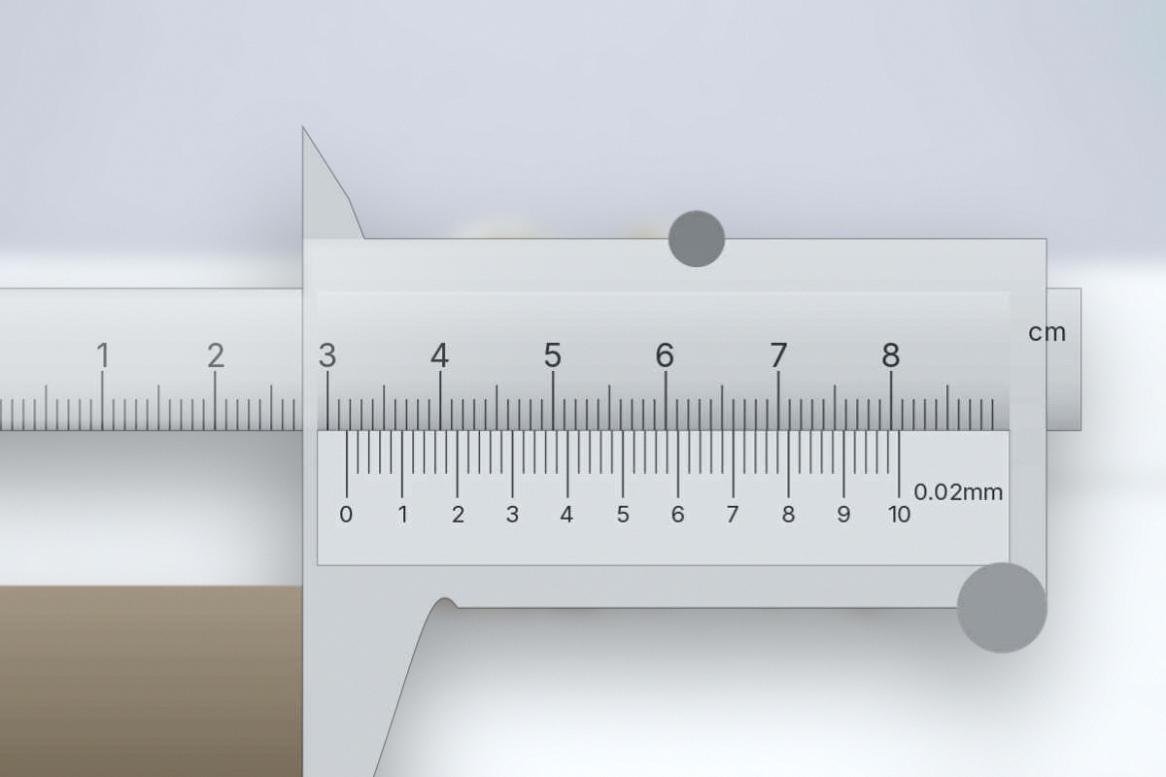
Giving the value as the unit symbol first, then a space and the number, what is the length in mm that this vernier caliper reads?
mm 31.7
